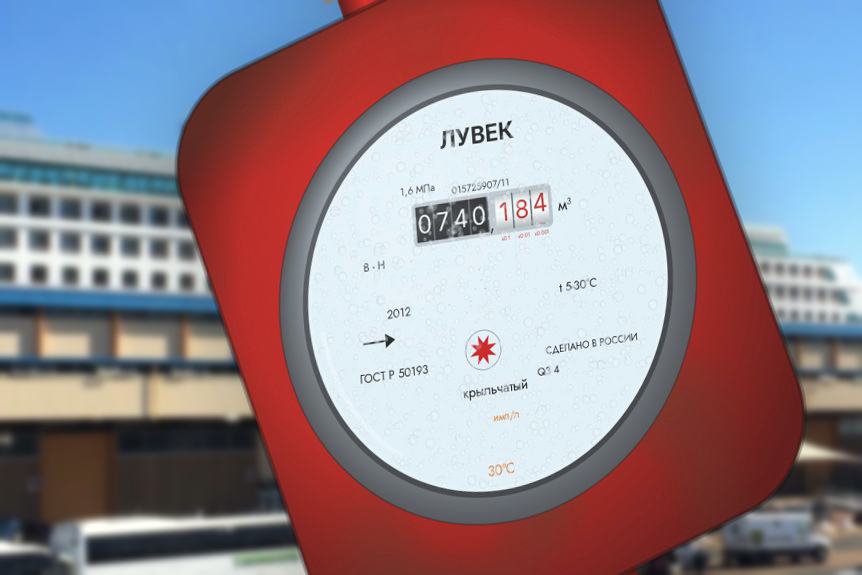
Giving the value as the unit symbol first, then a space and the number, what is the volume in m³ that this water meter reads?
m³ 740.184
